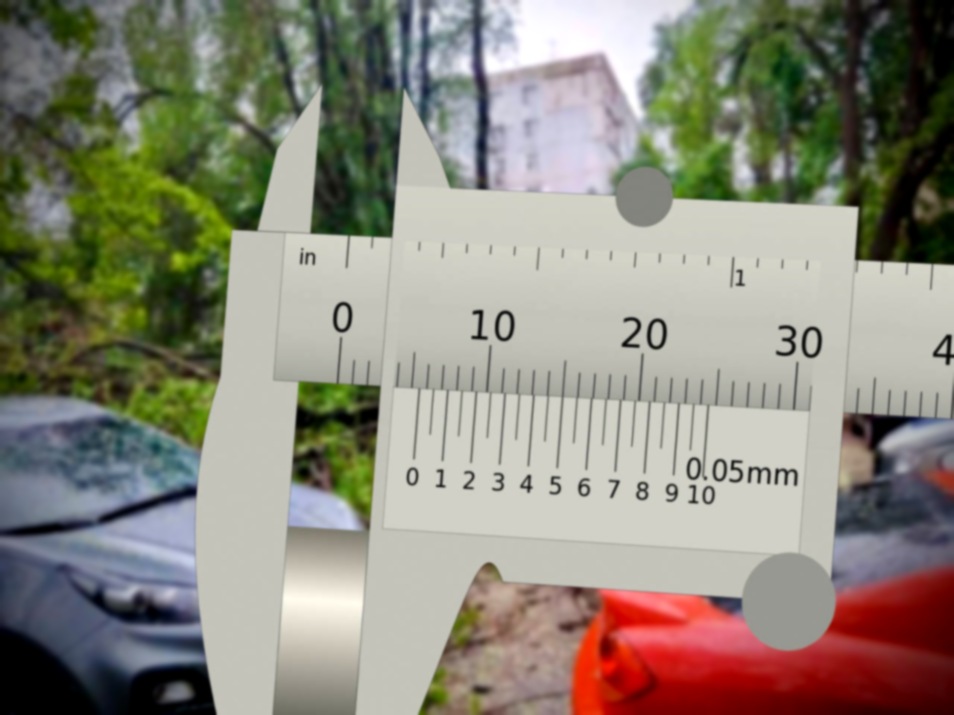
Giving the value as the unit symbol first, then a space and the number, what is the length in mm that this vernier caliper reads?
mm 5.5
